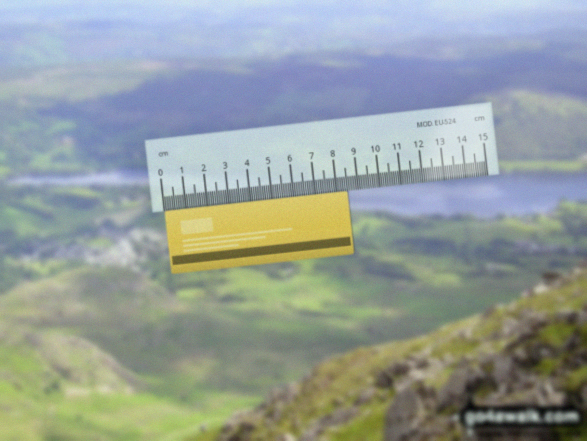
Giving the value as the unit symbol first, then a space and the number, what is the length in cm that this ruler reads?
cm 8.5
